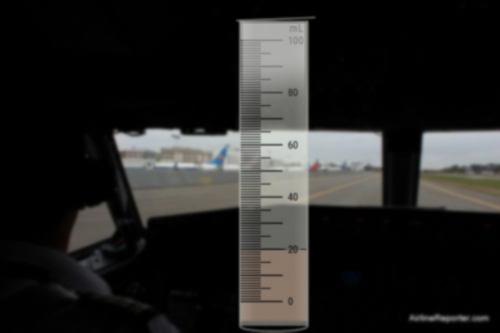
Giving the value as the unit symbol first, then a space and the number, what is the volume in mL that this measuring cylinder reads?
mL 20
